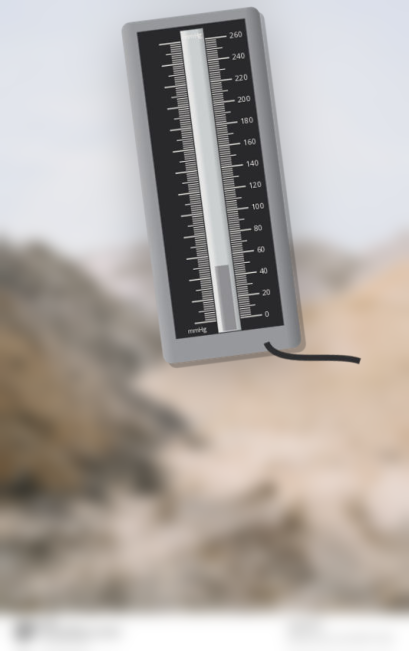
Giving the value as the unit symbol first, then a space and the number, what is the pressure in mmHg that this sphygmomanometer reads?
mmHg 50
